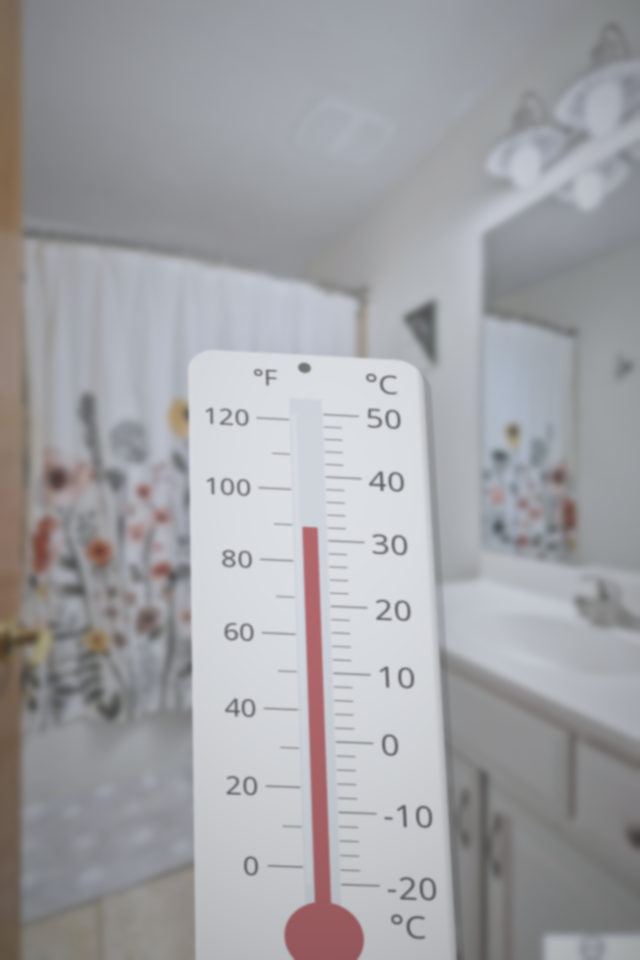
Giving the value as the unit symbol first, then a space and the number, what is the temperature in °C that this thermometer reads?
°C 32
